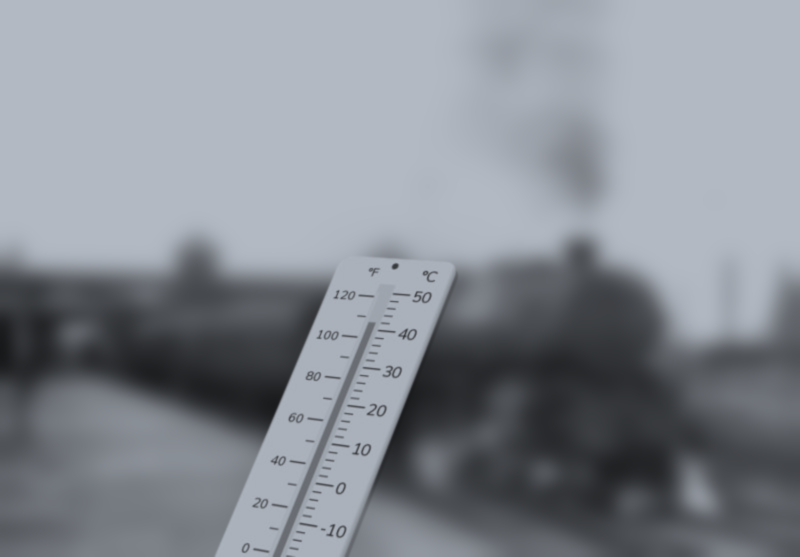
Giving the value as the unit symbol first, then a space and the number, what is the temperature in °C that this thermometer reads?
°C 42
